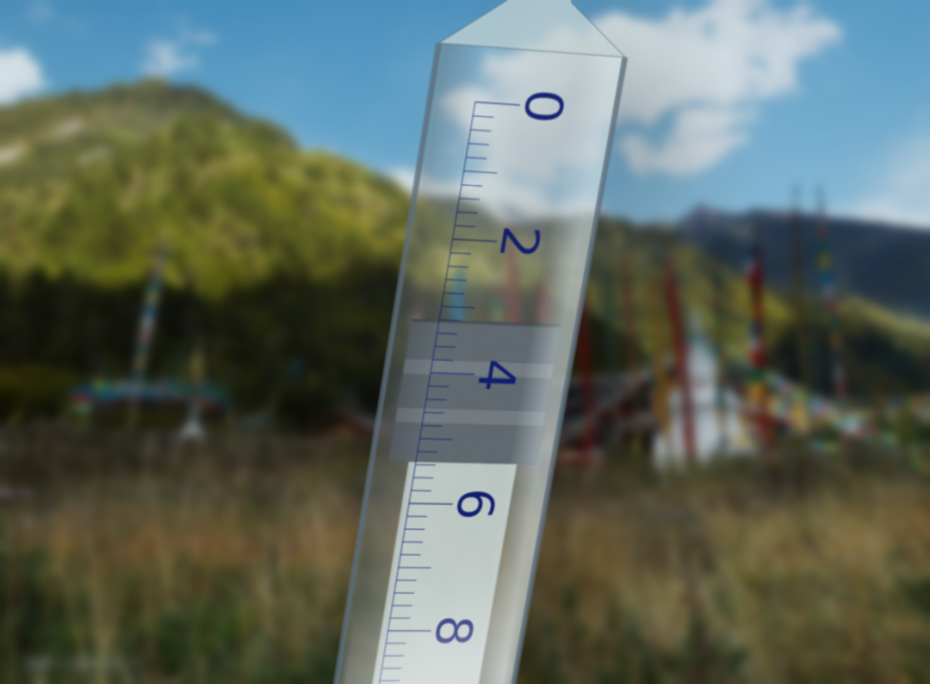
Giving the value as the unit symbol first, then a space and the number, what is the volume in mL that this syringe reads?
mL 3.2
